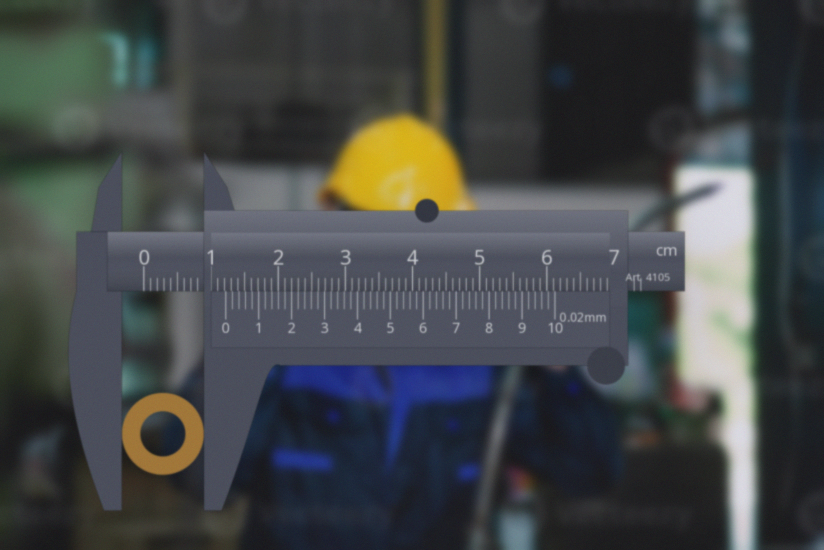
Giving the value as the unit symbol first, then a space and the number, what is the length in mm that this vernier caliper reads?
mm 12.2
